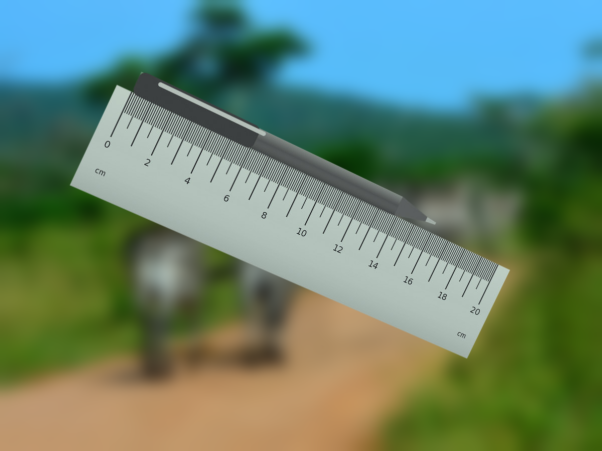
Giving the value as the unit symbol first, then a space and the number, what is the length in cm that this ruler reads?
cm 16
